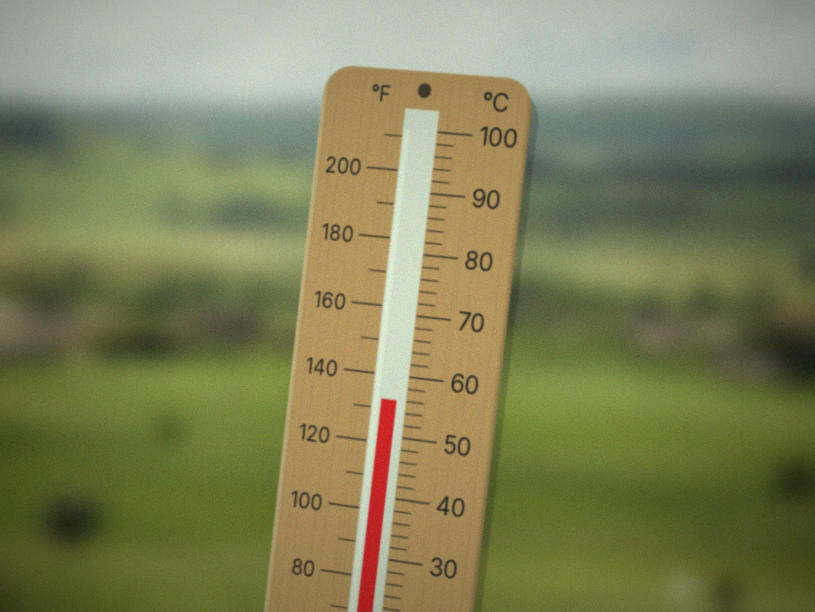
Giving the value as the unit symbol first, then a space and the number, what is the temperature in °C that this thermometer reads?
°C 56
